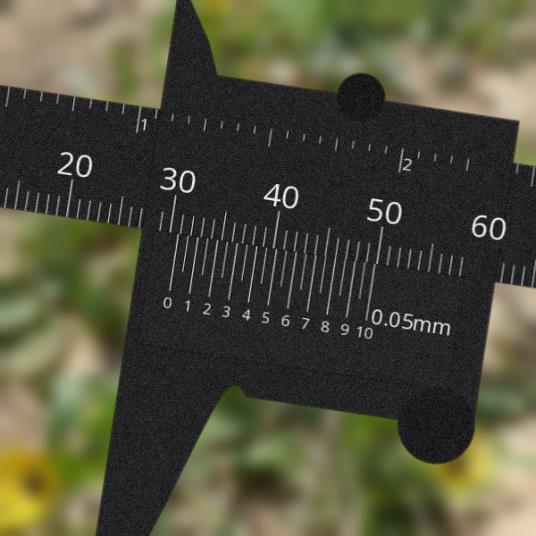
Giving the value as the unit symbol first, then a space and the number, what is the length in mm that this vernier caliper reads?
mm 30.8
